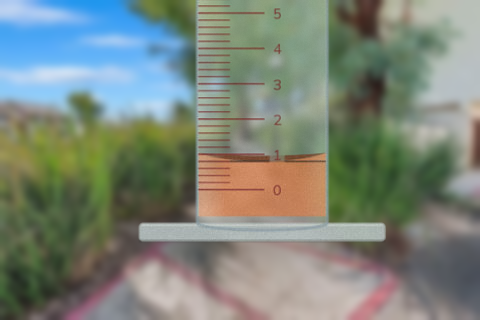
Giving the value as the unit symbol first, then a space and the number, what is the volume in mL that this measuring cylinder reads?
mL 0.8
